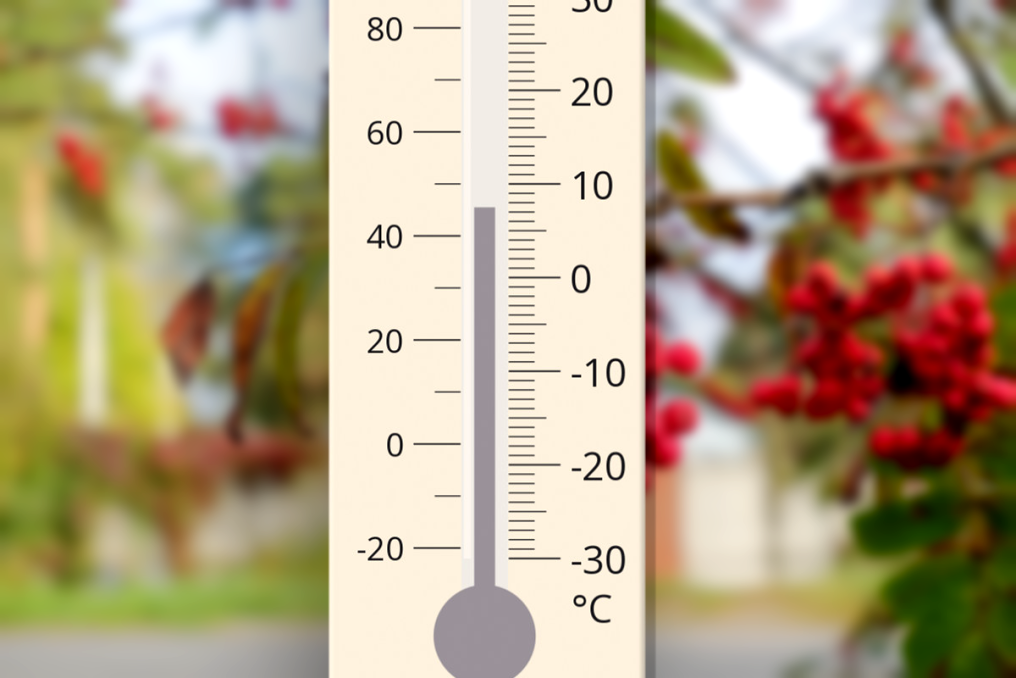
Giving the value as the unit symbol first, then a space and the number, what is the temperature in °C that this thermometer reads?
°C 7.5
